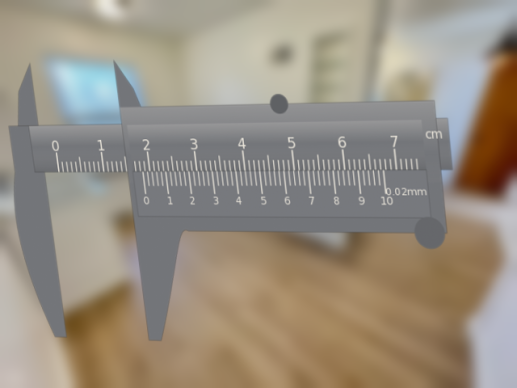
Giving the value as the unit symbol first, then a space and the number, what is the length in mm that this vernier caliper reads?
mm 18.5
